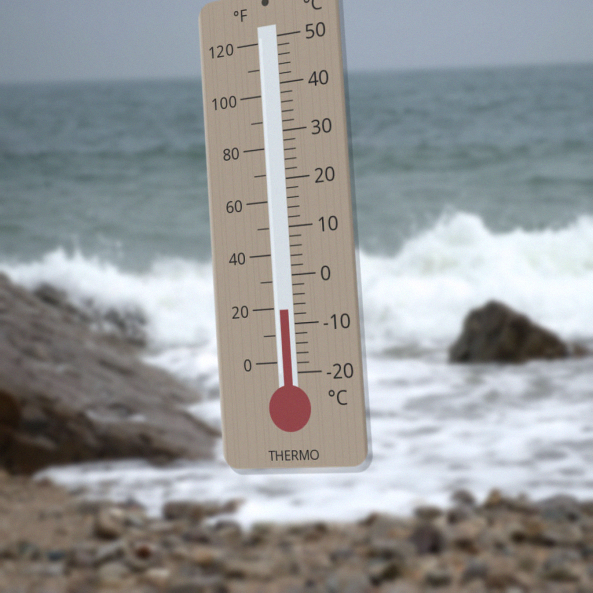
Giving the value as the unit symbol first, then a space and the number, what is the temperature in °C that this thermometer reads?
°C -7
